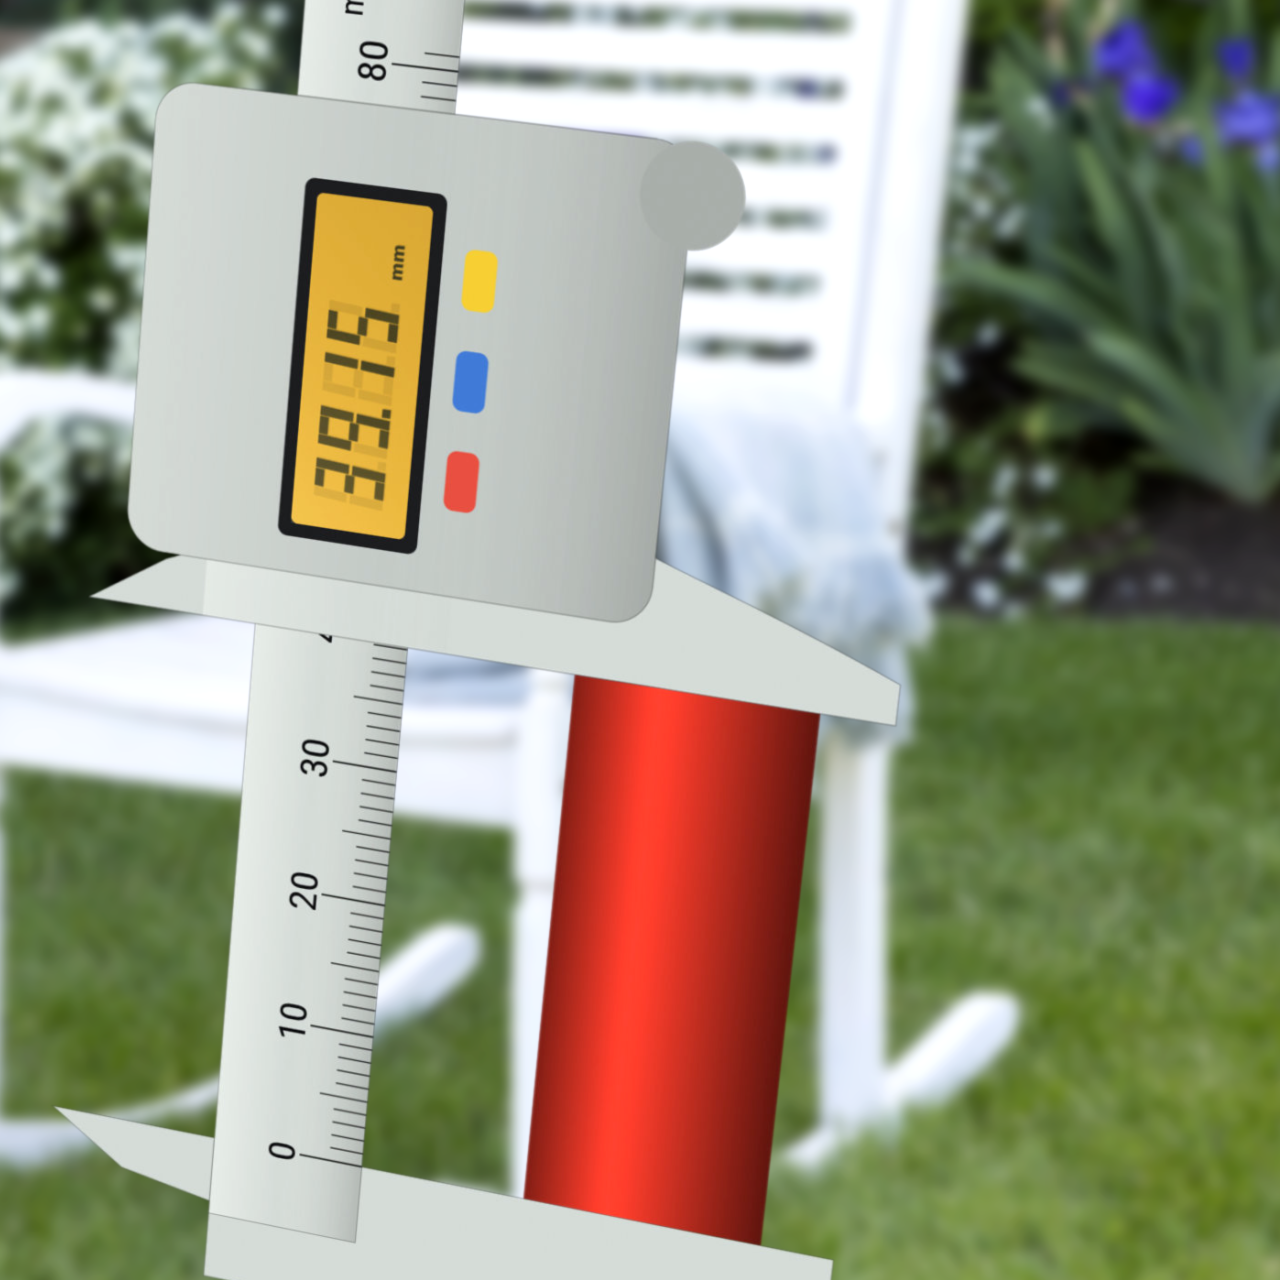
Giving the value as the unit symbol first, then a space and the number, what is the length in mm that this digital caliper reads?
mm 39.15
